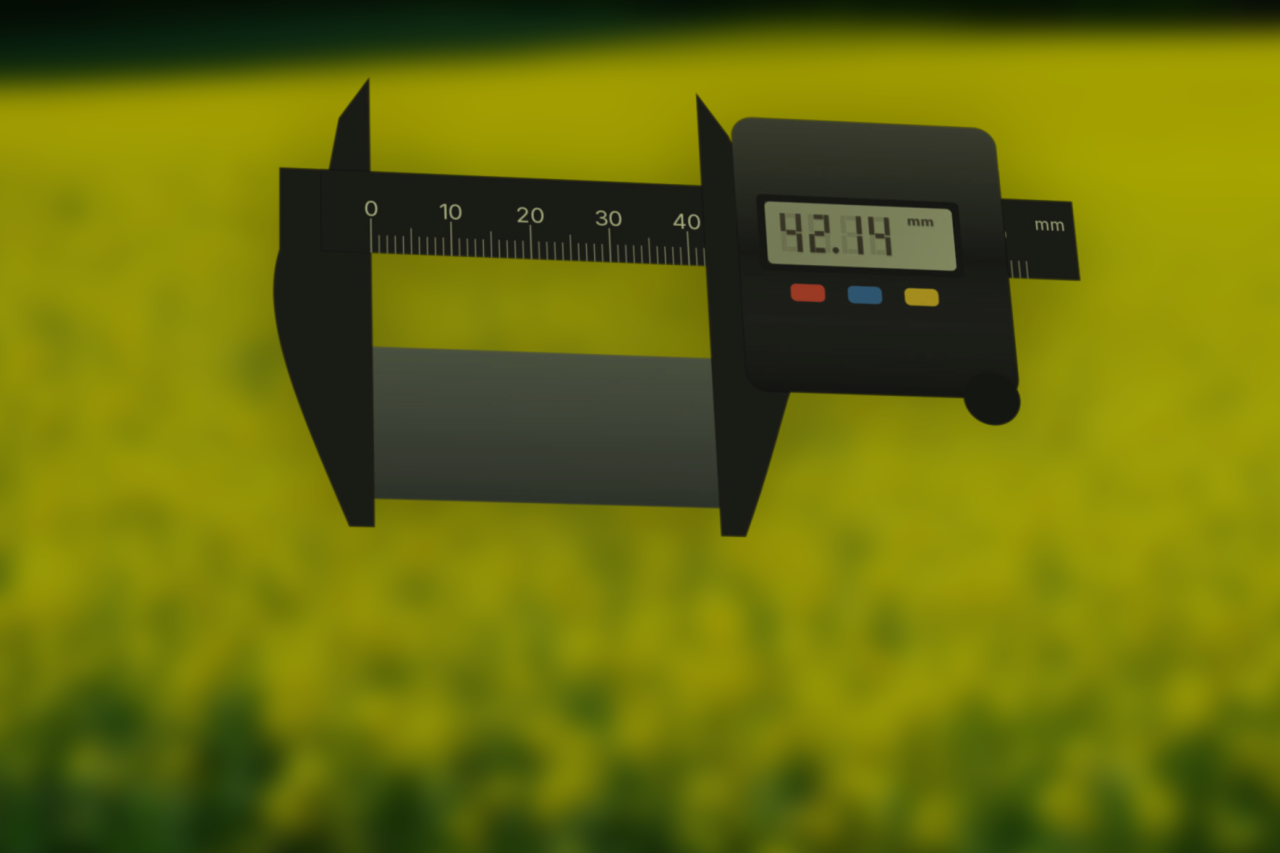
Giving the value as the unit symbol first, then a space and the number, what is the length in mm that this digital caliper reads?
mm 42.14
